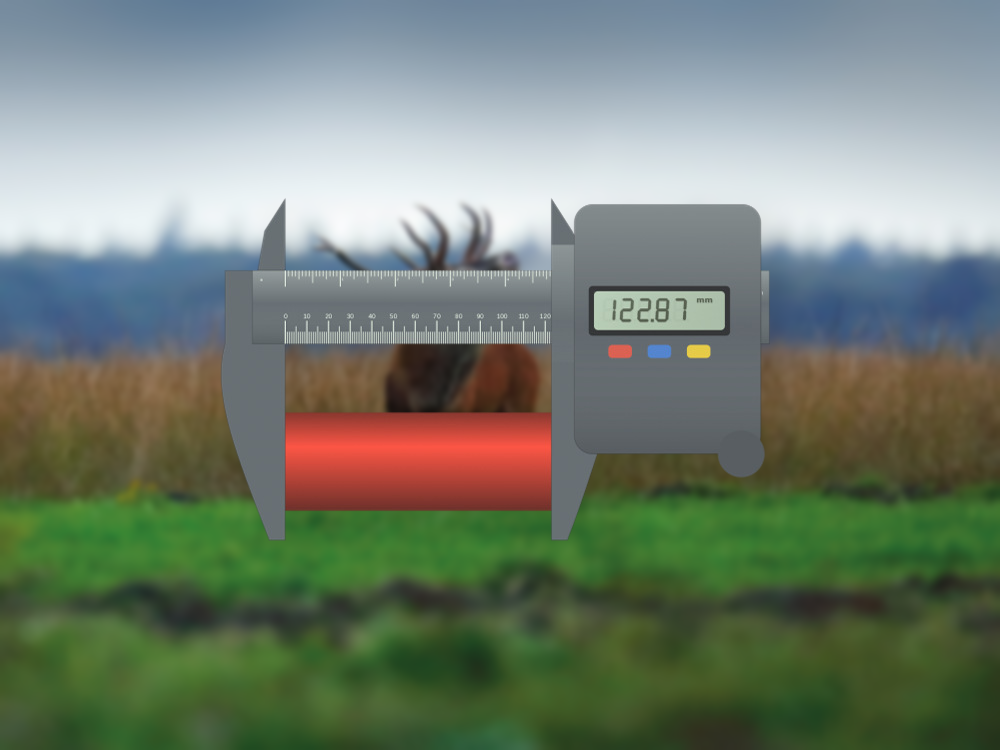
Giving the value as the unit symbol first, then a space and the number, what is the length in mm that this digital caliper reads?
mm 122.87
